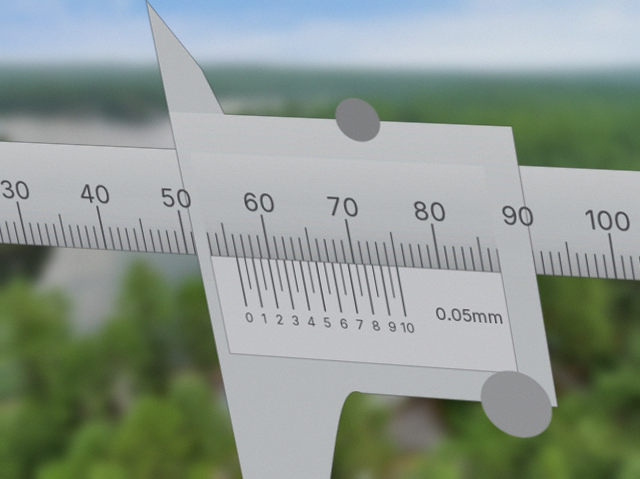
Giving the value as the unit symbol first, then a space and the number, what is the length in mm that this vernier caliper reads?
mm 56.0
